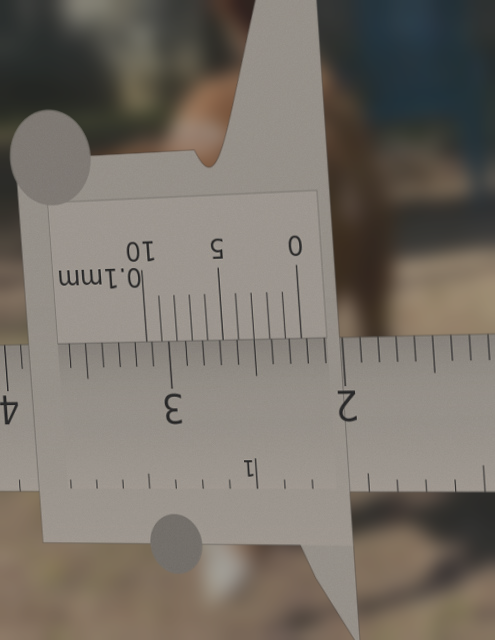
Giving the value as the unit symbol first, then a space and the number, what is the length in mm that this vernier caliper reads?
mm 22.3
